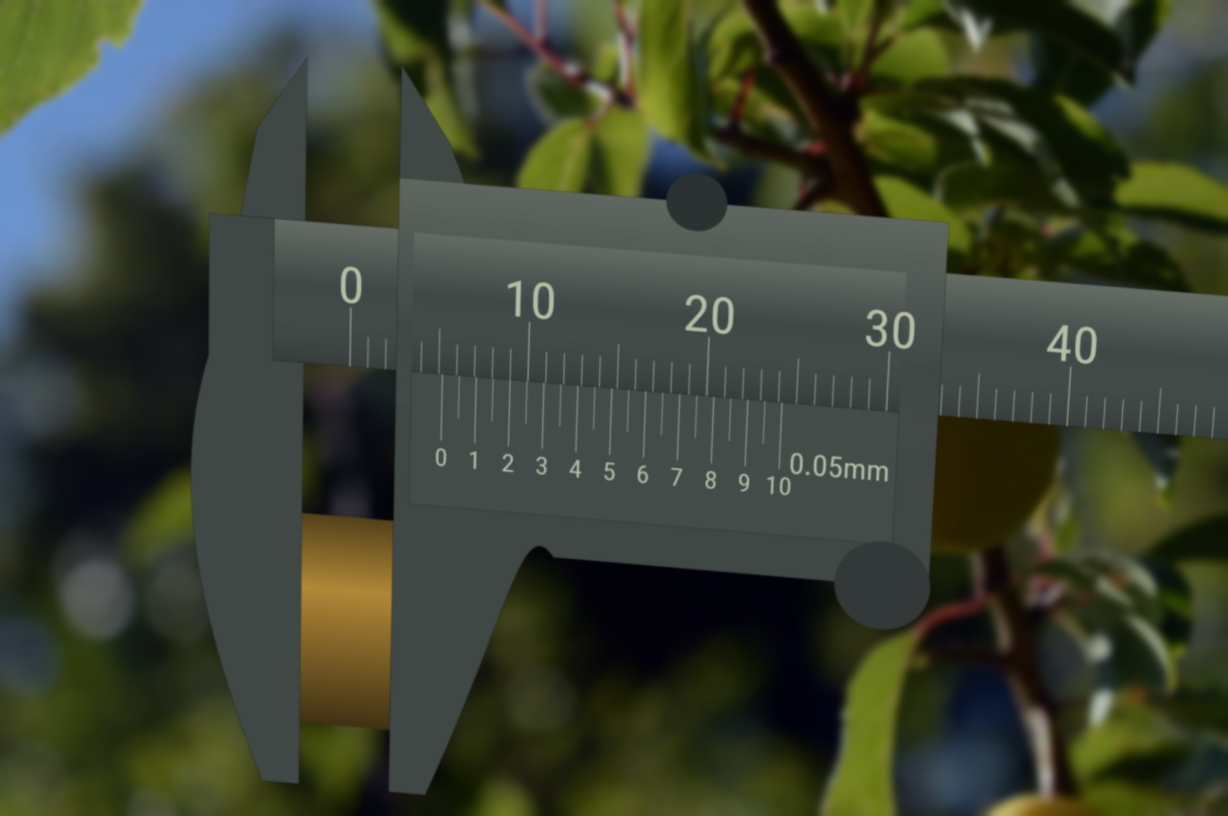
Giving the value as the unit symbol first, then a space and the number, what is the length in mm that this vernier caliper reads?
mm 5.2
